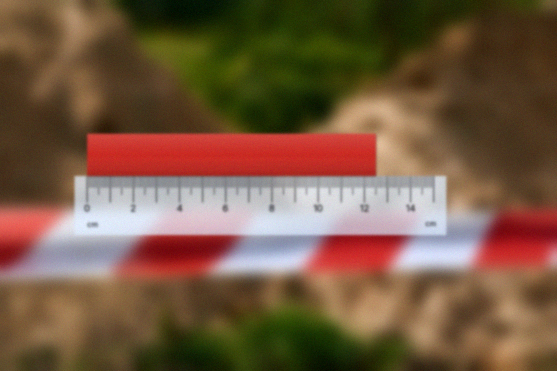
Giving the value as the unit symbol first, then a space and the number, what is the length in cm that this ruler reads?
cm 12.5
